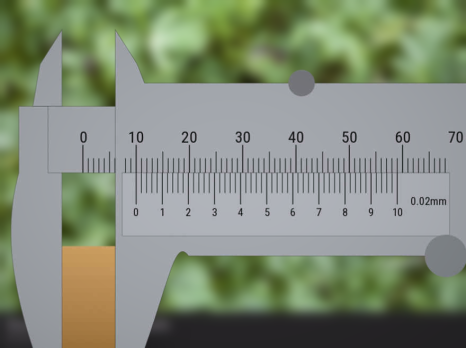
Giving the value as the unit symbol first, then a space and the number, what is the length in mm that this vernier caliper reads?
mm 10.0
